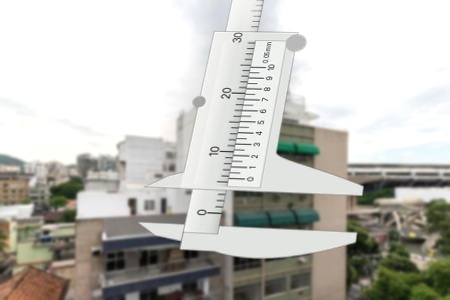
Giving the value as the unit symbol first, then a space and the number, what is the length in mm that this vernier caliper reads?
mm 5.6
